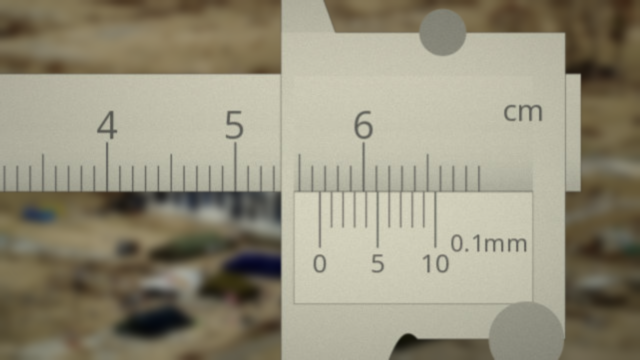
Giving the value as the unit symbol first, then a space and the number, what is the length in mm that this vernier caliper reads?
mm 56.6
